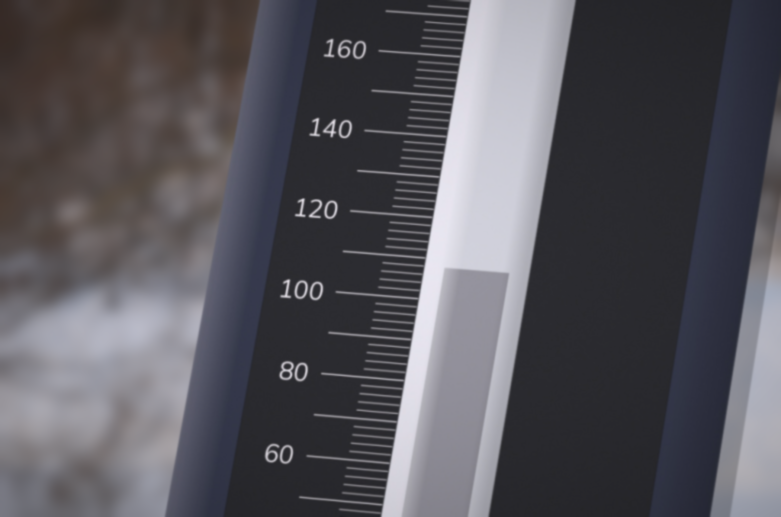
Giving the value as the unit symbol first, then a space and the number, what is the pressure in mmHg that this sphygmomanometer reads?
mmHg 108
